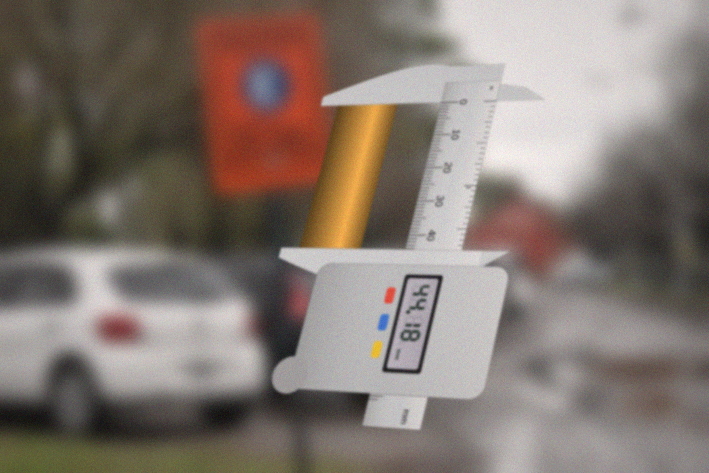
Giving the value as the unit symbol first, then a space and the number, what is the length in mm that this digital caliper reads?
mm 44.18
